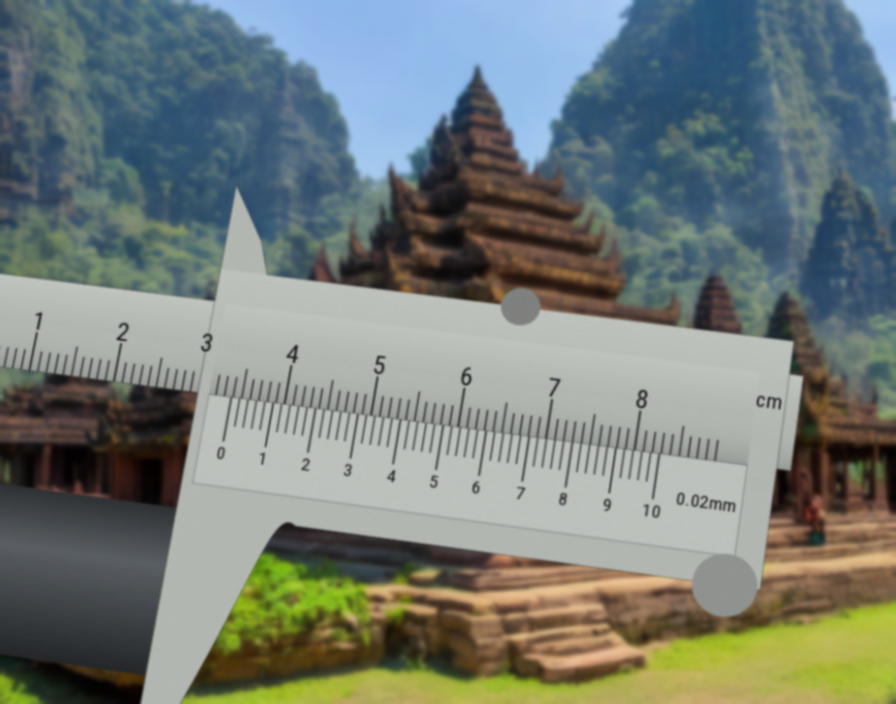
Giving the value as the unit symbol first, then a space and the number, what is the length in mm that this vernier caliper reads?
mm 33.8
